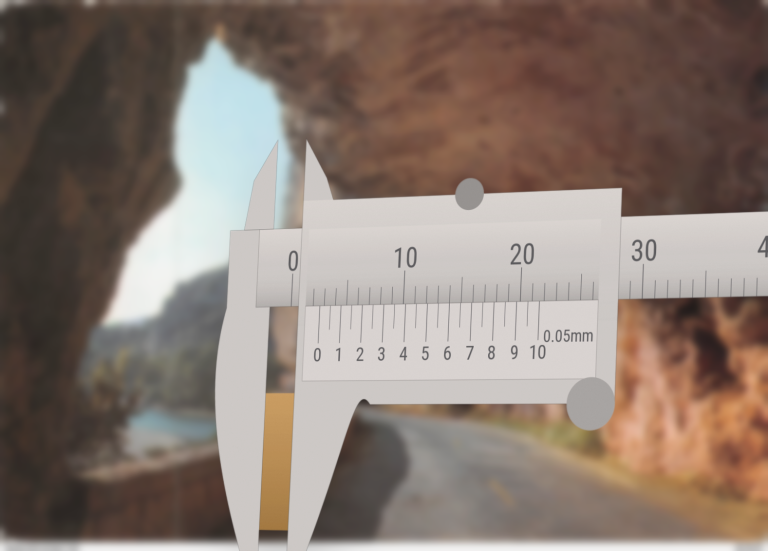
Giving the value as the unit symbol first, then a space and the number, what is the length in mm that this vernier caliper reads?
mm 2.6
